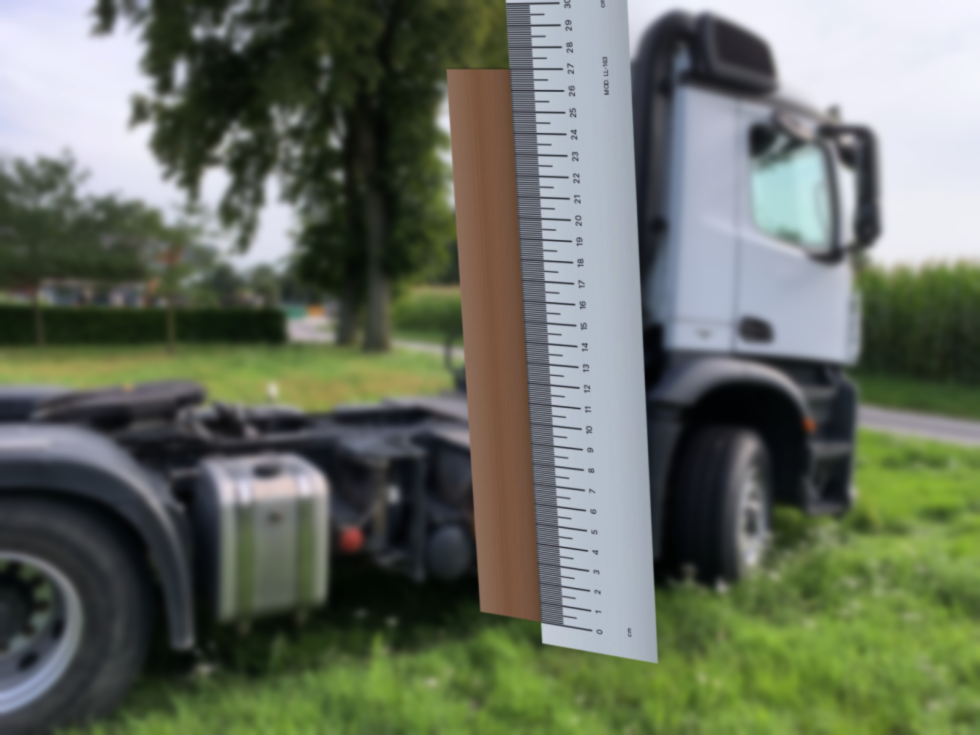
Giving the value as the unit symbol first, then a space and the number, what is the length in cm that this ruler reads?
cm 27
